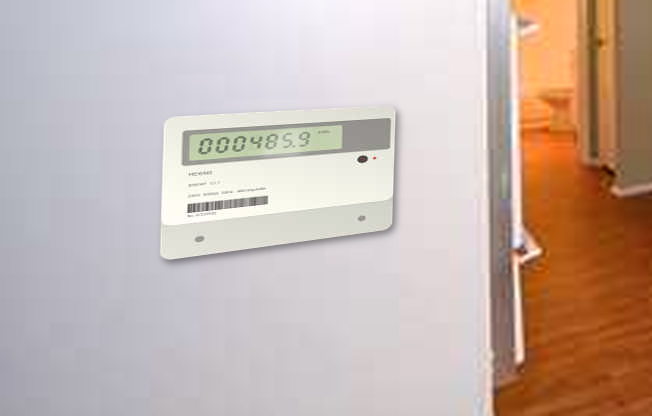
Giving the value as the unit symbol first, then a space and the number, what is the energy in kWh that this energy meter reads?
kWh 485.9
